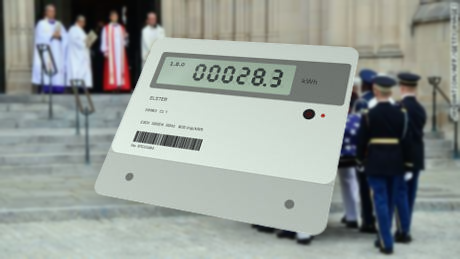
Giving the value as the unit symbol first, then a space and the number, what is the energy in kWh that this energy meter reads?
kWh 28.3
